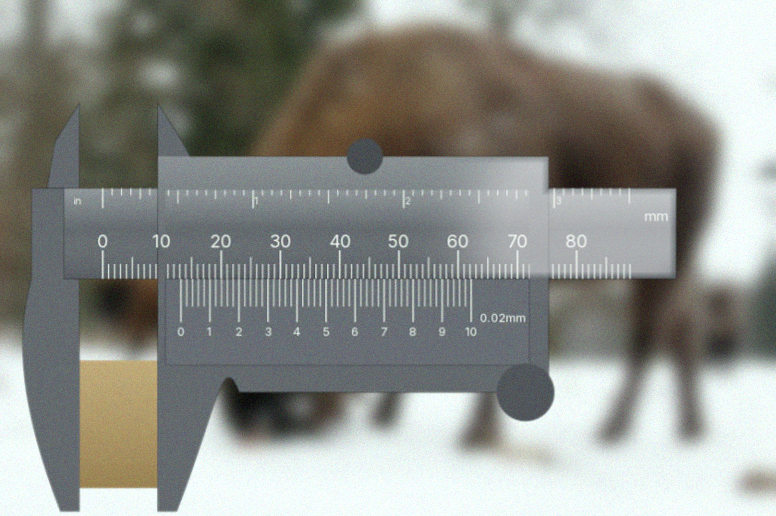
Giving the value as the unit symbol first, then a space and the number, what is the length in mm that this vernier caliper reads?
mm 13.2
